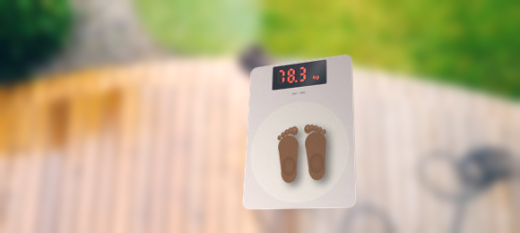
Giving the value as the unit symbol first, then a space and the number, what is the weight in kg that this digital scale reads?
kg 78.3
